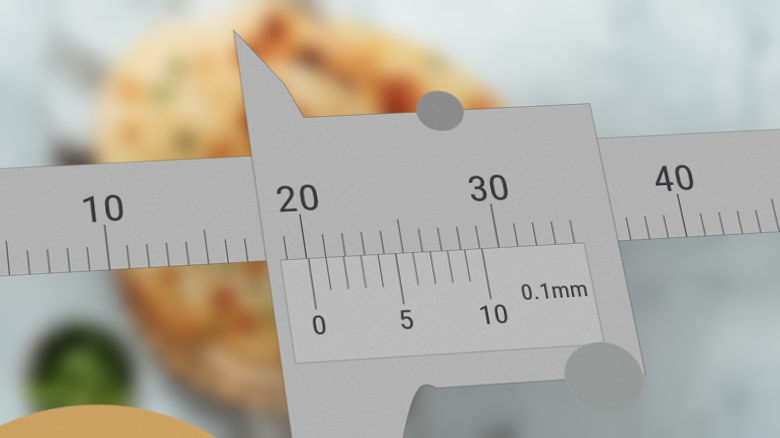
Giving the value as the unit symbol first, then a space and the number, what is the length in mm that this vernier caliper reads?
mm 20.1
